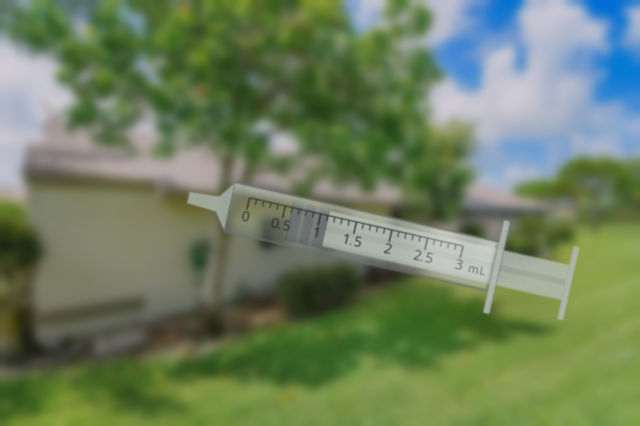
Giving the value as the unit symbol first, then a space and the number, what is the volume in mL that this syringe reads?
mL 0.6
